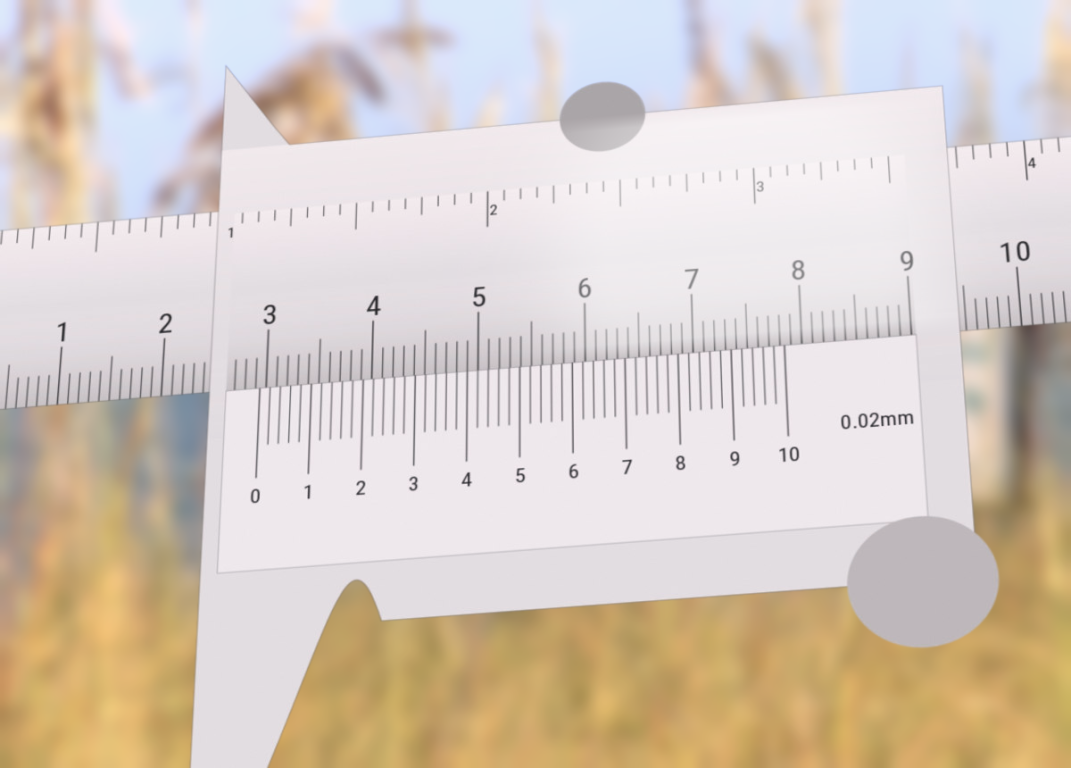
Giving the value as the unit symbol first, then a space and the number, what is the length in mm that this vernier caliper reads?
mm 29.4
